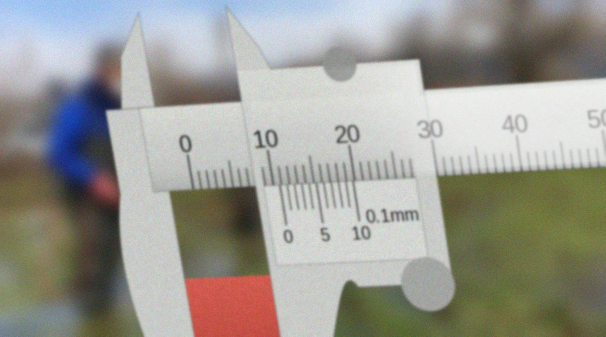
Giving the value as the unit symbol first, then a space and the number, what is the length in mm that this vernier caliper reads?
mm 10.8
